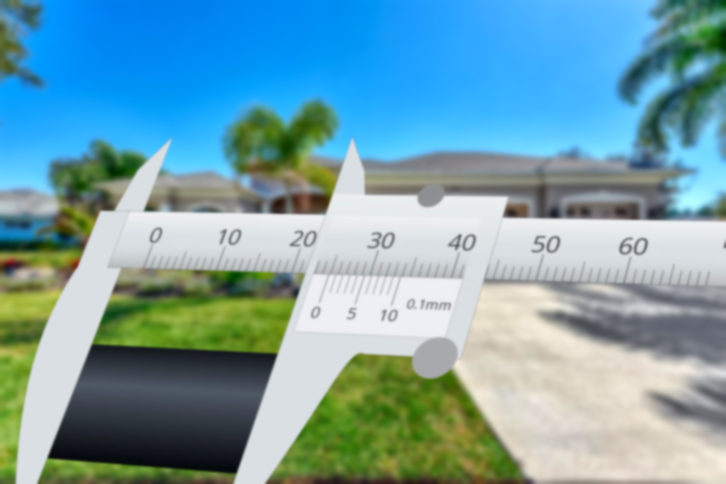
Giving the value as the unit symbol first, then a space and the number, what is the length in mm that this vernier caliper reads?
mm 24.8
